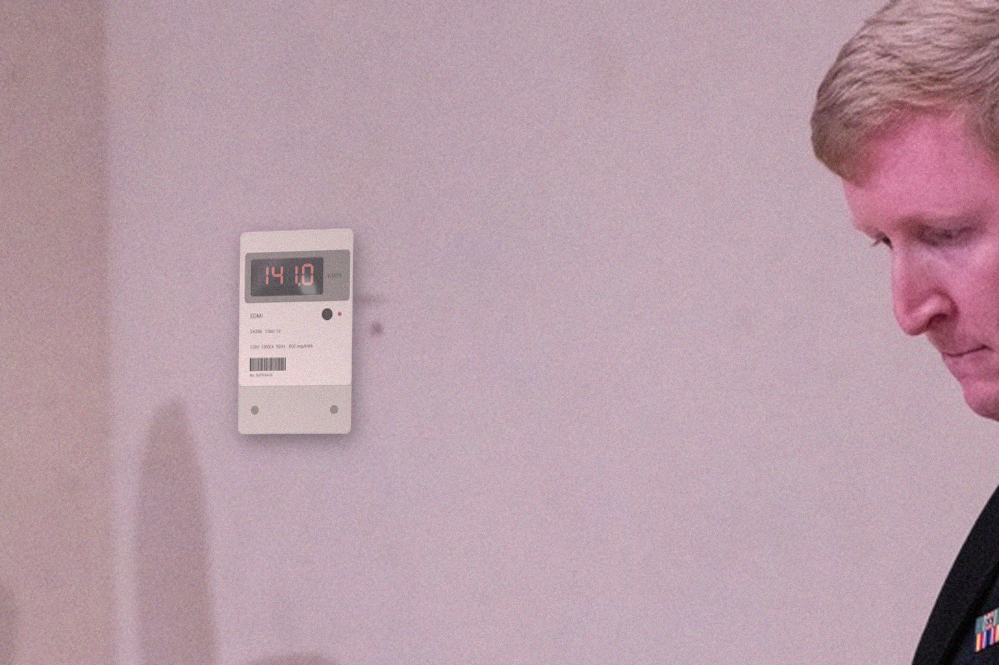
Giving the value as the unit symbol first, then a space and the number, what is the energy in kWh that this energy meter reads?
kWh 141.0
